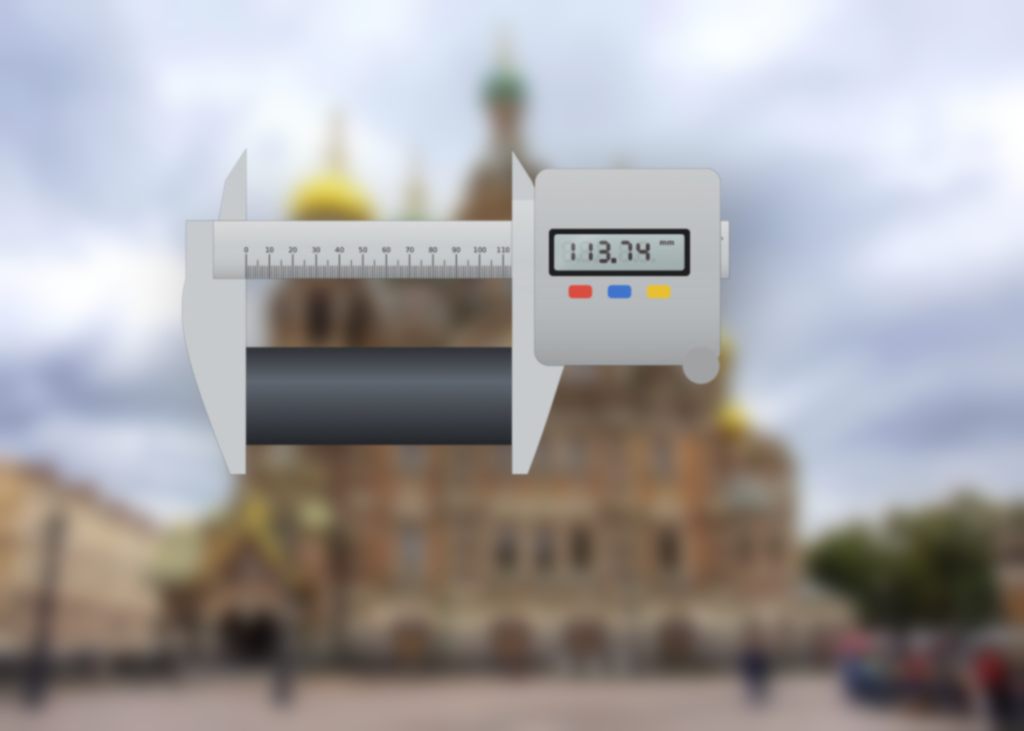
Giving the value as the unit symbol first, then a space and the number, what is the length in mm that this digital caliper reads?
mm 113.74
